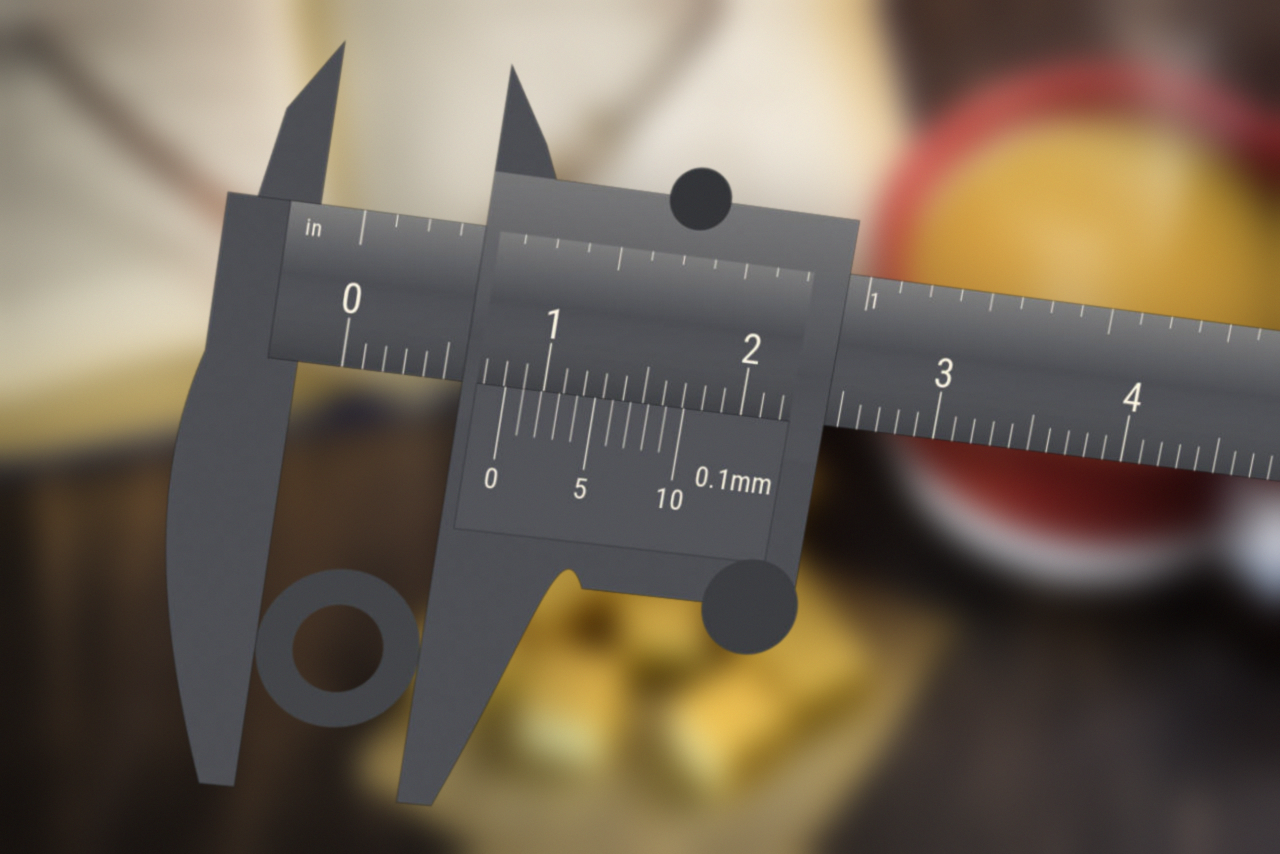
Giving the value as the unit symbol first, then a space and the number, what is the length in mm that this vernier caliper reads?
mm 8.1
